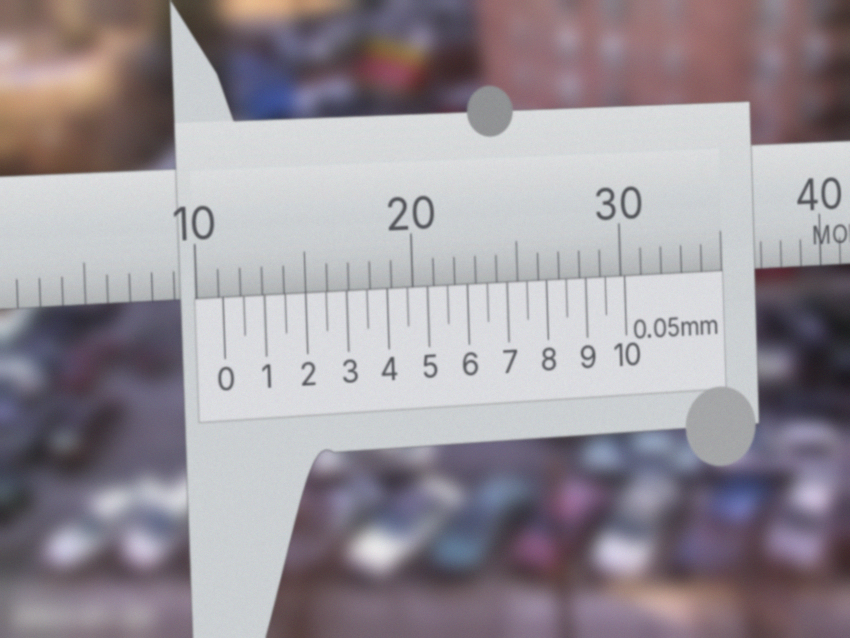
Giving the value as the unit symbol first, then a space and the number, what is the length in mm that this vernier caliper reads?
mm 11.2
